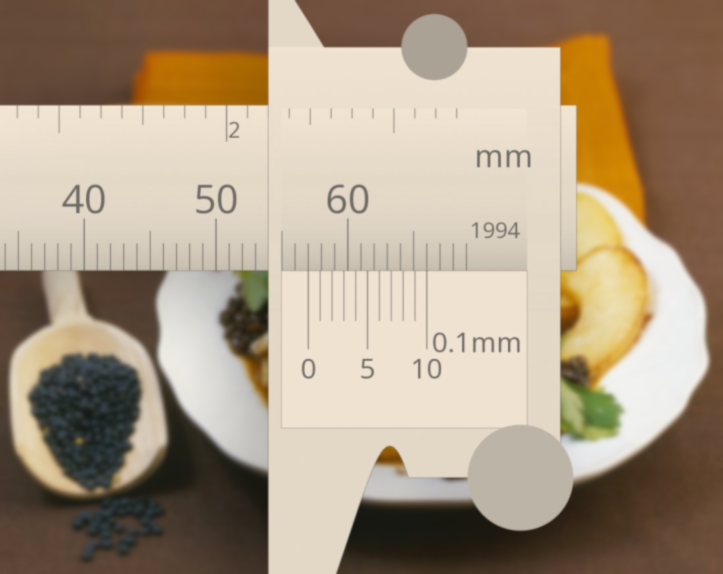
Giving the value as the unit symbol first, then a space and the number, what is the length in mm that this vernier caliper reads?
mm 57.0
